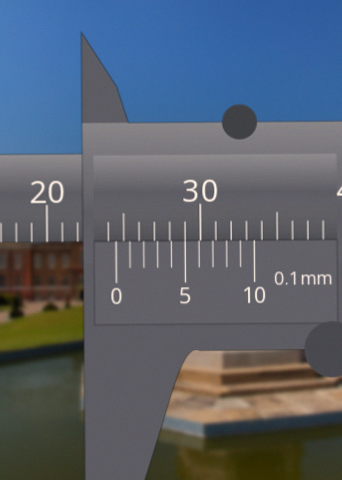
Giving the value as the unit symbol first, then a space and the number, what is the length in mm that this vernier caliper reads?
mm 24.5
